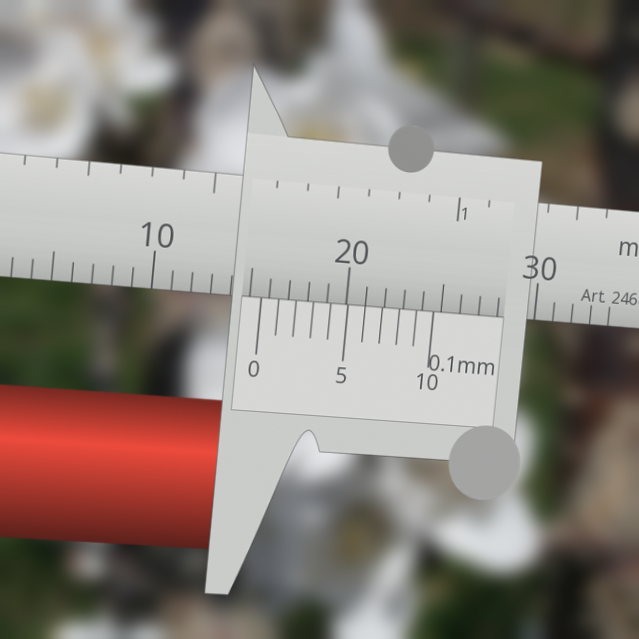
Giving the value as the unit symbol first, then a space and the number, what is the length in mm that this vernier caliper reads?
mm 15.6
